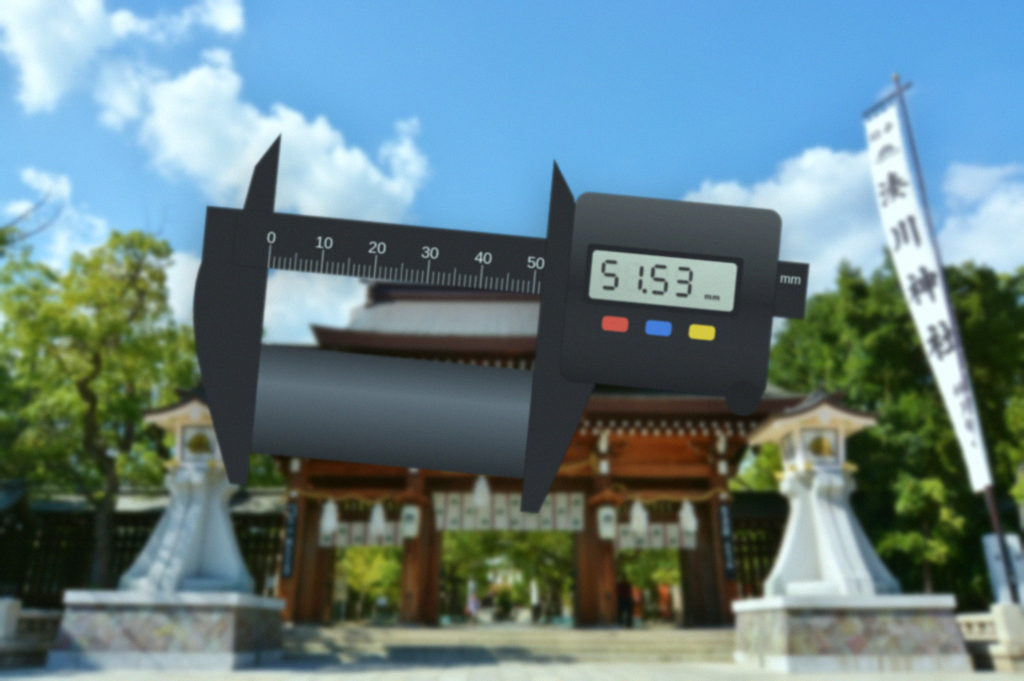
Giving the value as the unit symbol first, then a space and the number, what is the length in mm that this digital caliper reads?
mm 51.53
